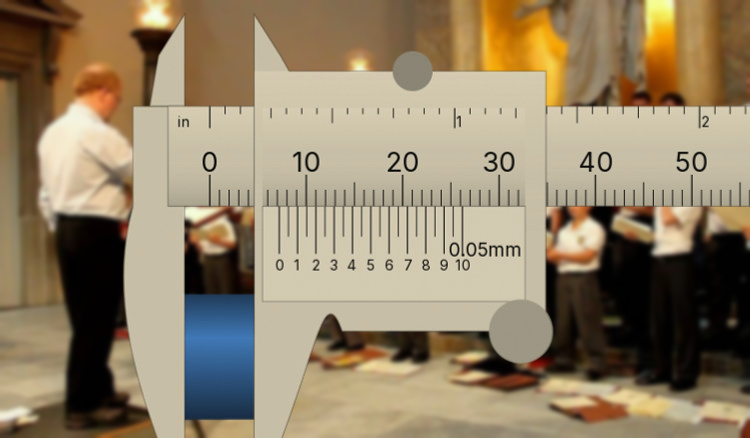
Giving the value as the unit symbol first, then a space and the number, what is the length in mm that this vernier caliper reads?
mm 7.2
